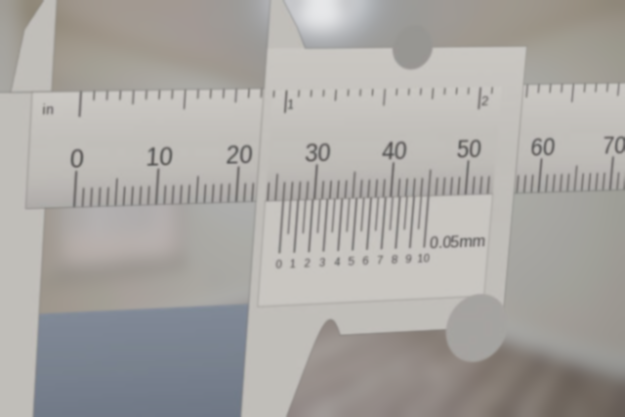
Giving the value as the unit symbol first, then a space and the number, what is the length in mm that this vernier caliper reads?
mm 26.0
